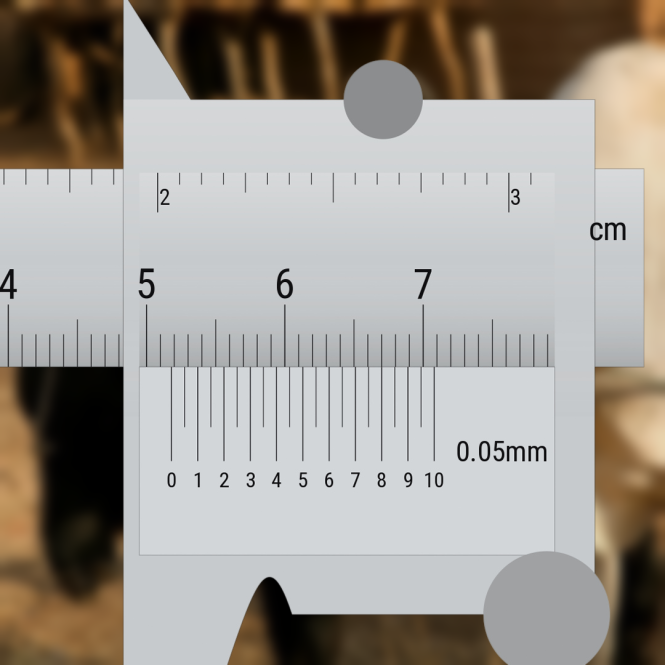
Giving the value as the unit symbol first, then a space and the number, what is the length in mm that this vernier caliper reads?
mm 51.8
